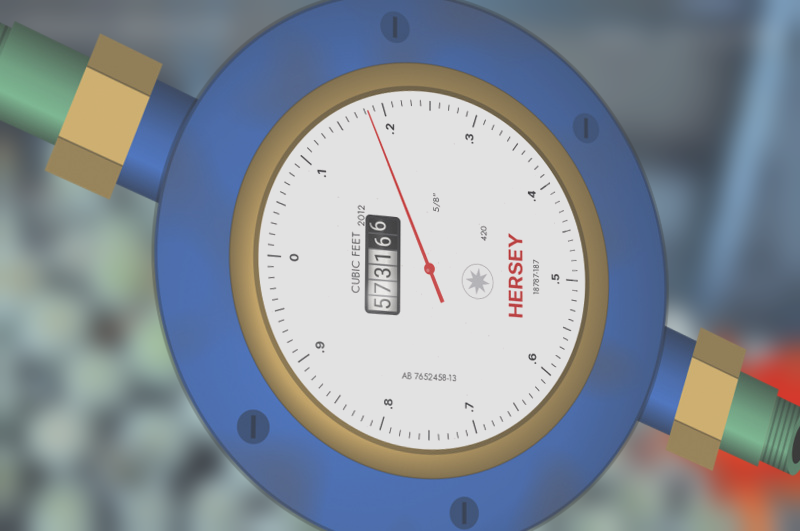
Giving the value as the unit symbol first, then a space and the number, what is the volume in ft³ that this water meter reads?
ft³ 573166.18
